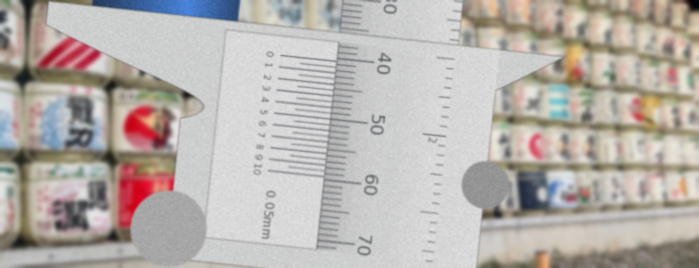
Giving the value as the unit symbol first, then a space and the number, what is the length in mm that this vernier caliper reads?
mm 40.5
